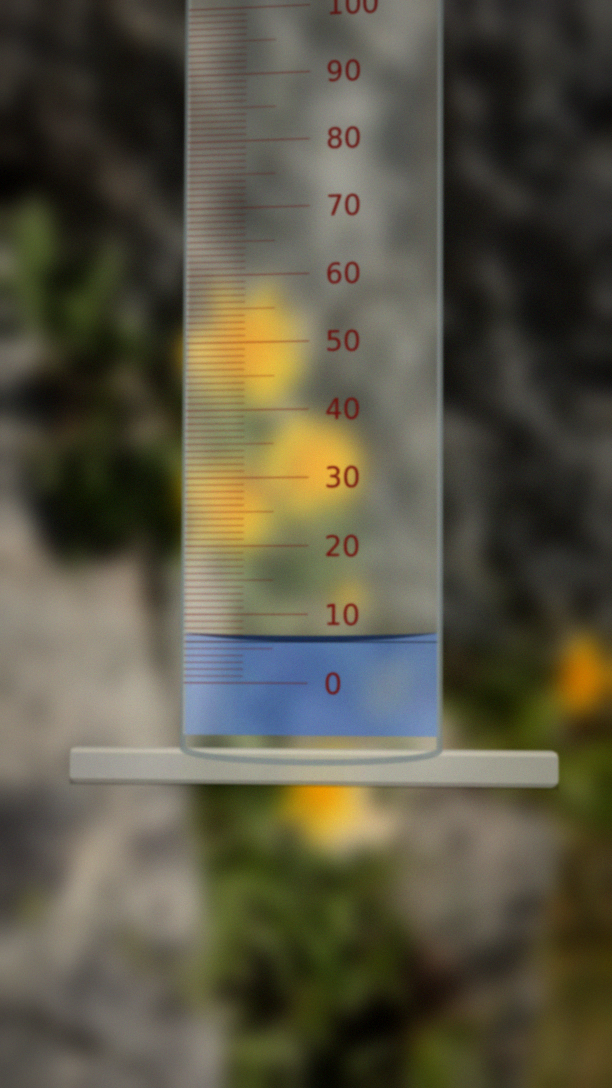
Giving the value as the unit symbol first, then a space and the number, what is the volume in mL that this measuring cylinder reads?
mL 6
